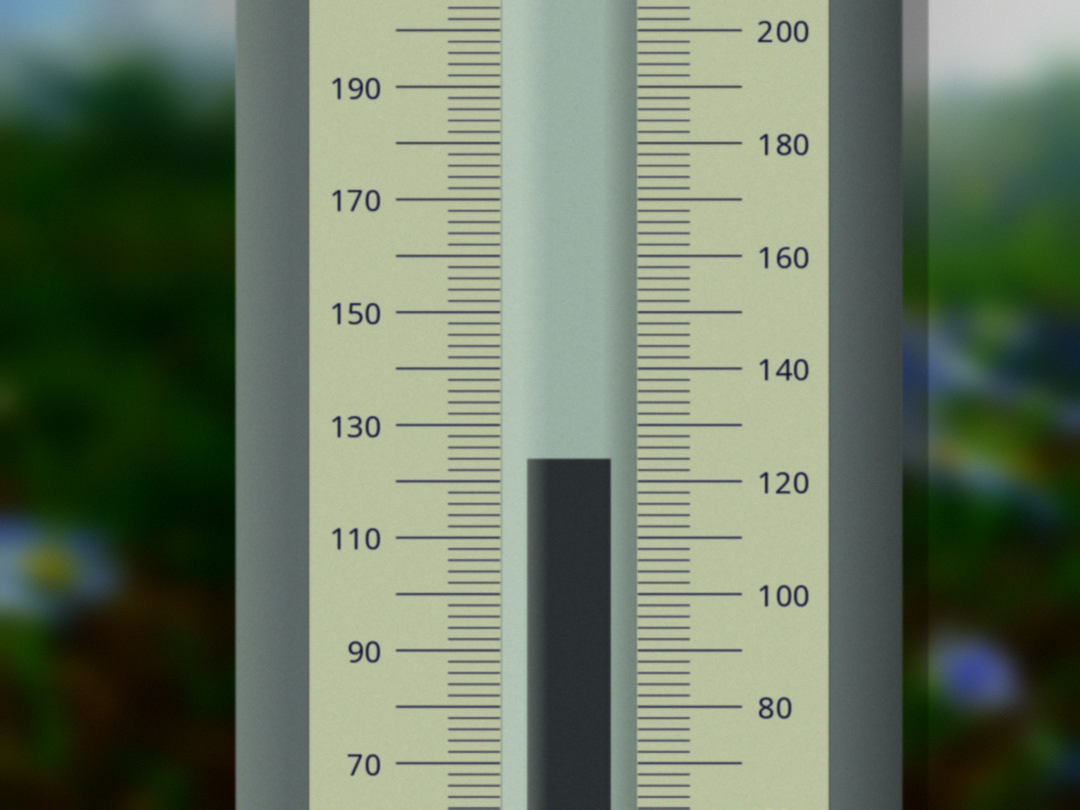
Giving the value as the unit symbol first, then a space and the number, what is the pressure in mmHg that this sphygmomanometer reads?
mmHg 124
